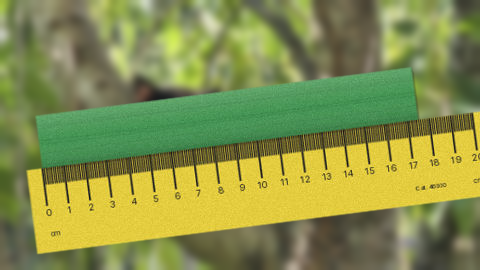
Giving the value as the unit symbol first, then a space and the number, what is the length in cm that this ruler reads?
cm 17.5
